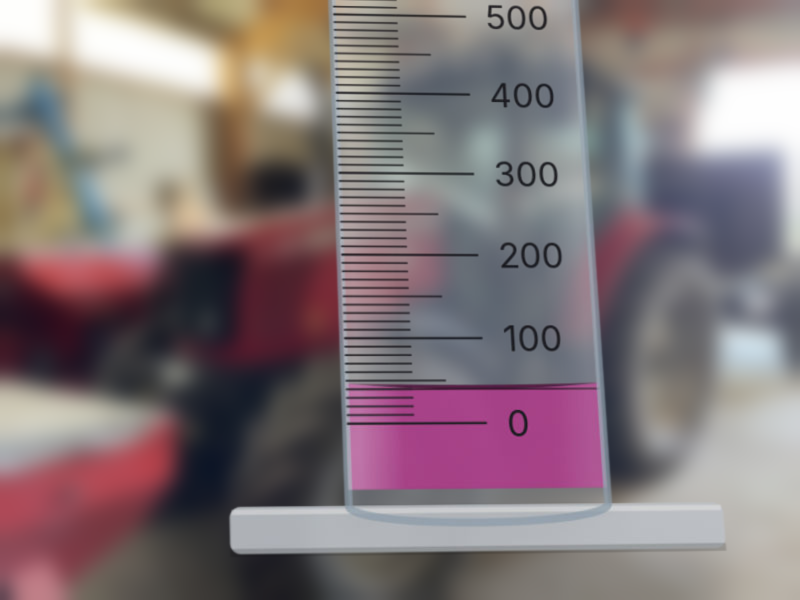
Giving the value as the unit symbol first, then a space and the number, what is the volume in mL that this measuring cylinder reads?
mL 40
